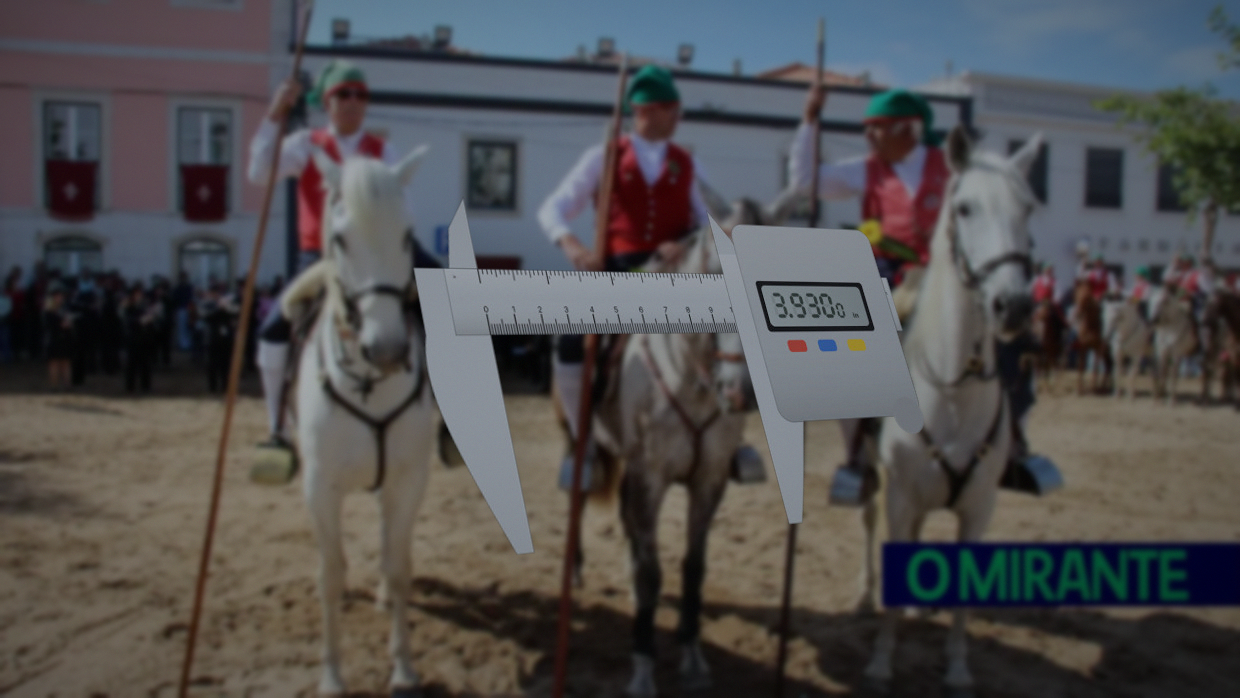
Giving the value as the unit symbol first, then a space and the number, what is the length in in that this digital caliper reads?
in 3.9300
